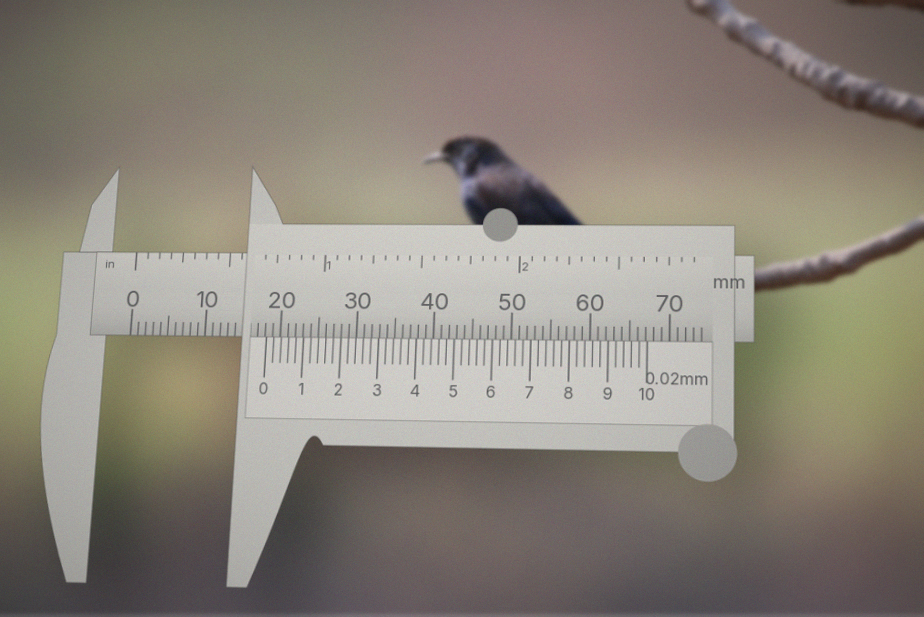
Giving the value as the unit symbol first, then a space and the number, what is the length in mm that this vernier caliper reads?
mm 18.2
